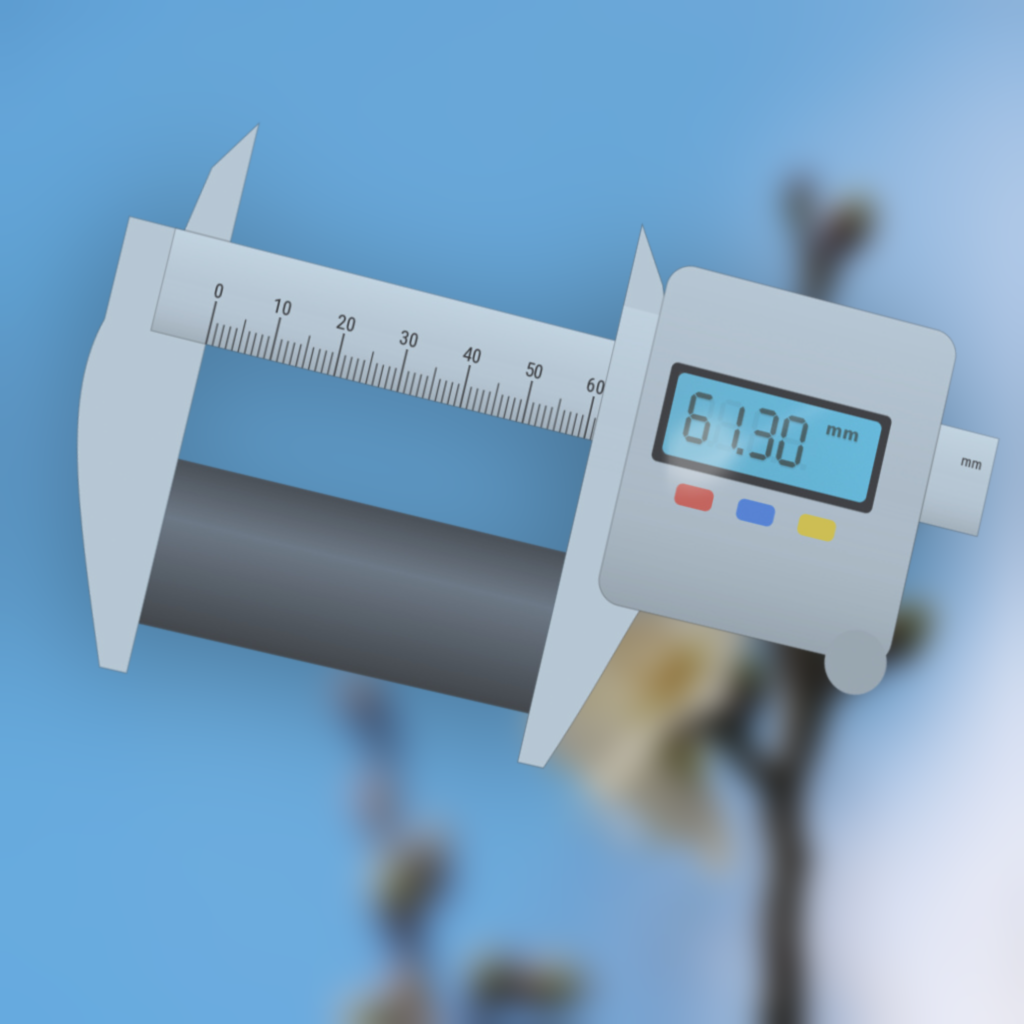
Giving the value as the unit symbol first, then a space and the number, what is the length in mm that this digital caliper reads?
mm 61.30
